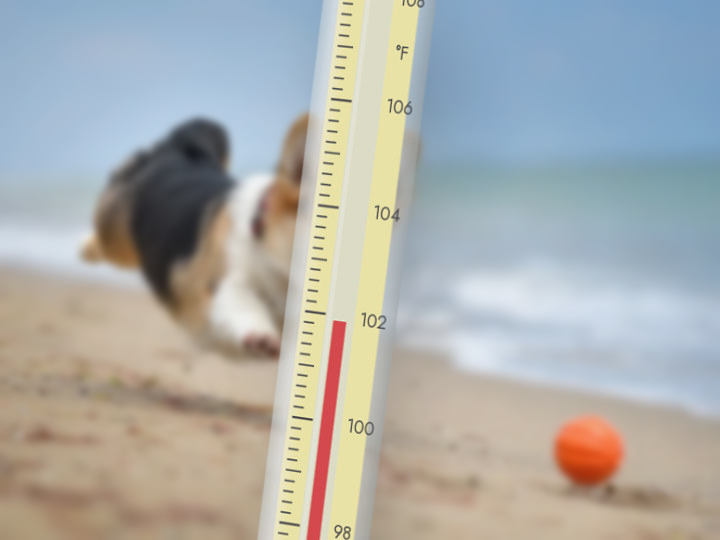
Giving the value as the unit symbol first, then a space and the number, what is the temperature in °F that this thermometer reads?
°F 101.9
